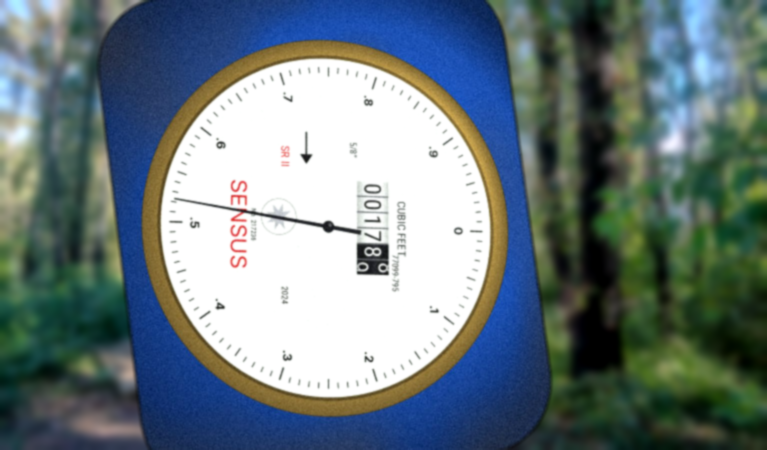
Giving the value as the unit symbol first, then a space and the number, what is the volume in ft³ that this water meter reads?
ft³ 1788.52
